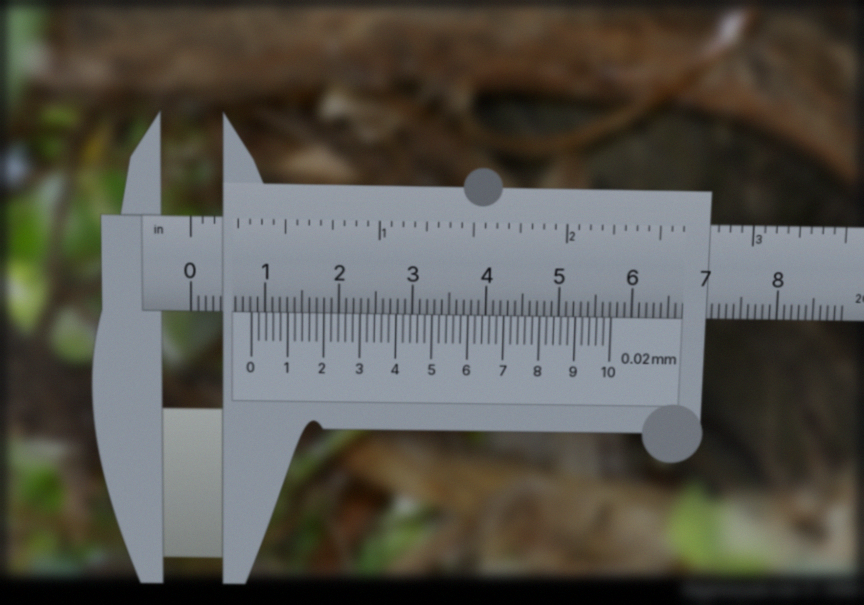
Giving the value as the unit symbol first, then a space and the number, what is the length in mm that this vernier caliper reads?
mm 8.2
